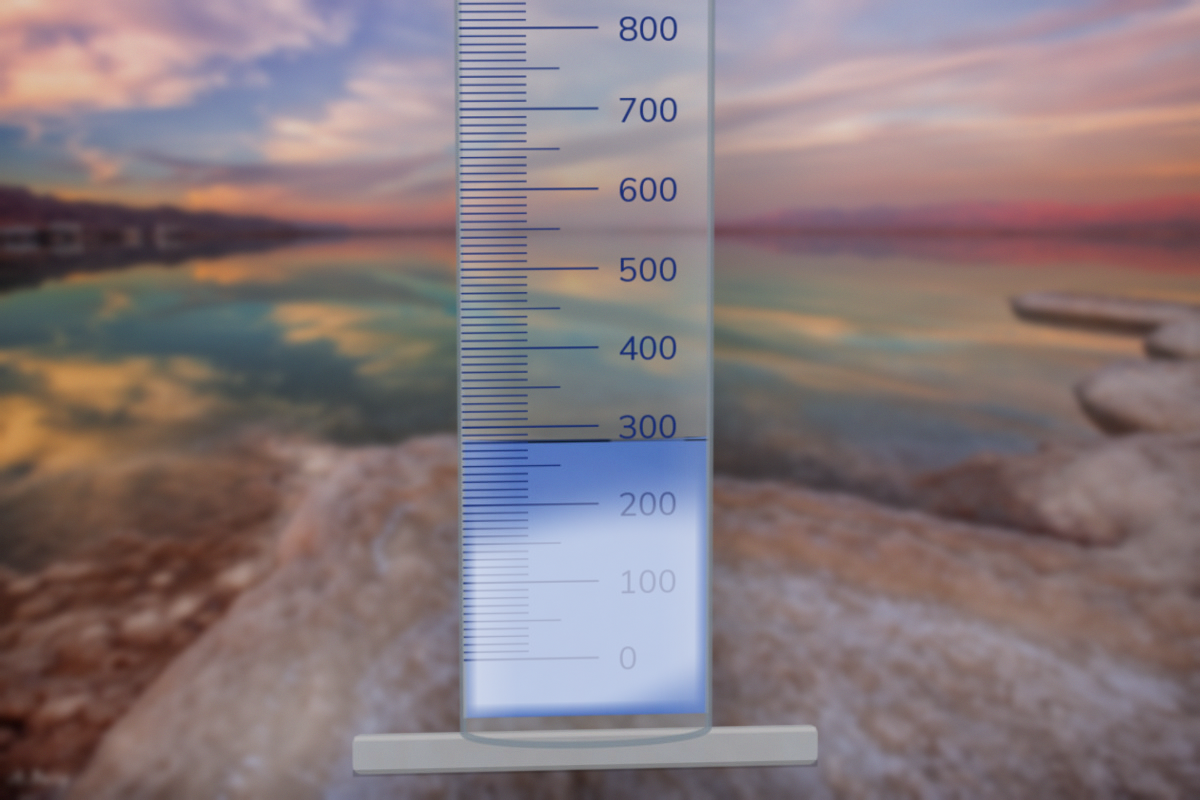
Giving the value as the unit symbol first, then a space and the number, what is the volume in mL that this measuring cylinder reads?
mL 280
